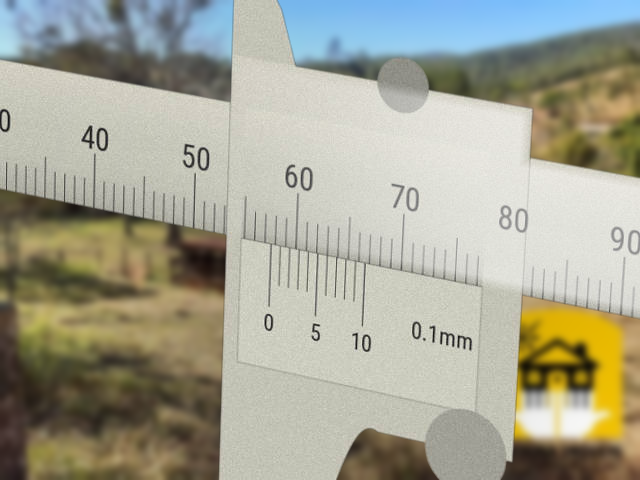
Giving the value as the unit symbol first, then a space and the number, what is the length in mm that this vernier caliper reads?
mm 57.6
